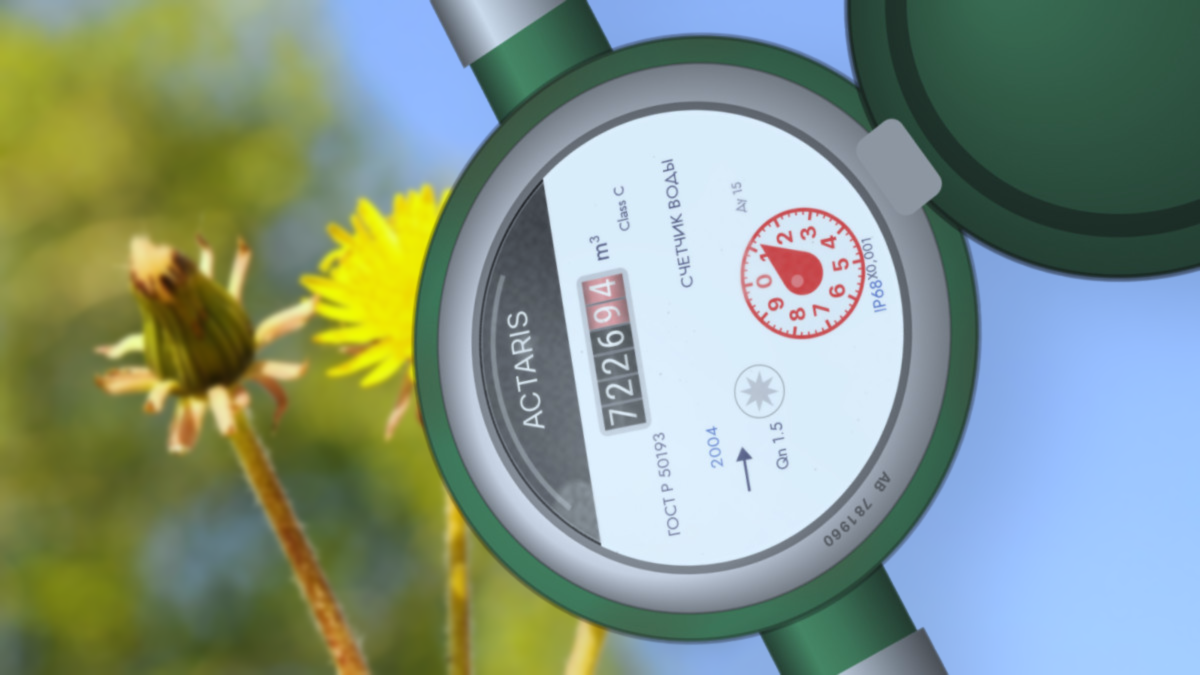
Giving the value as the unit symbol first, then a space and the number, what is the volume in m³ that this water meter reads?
m³ 7226.941
